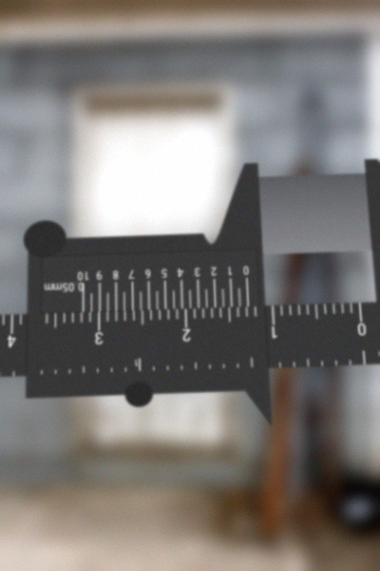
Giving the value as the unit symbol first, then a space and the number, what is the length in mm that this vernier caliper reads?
mm 12.8
